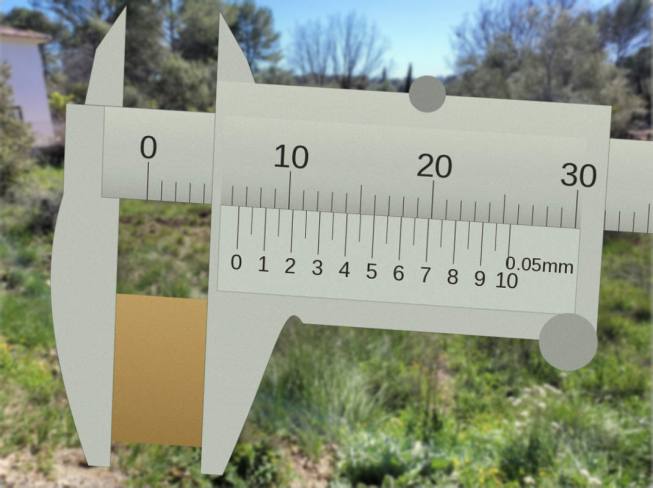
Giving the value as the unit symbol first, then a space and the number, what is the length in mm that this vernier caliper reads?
mm 6.5
